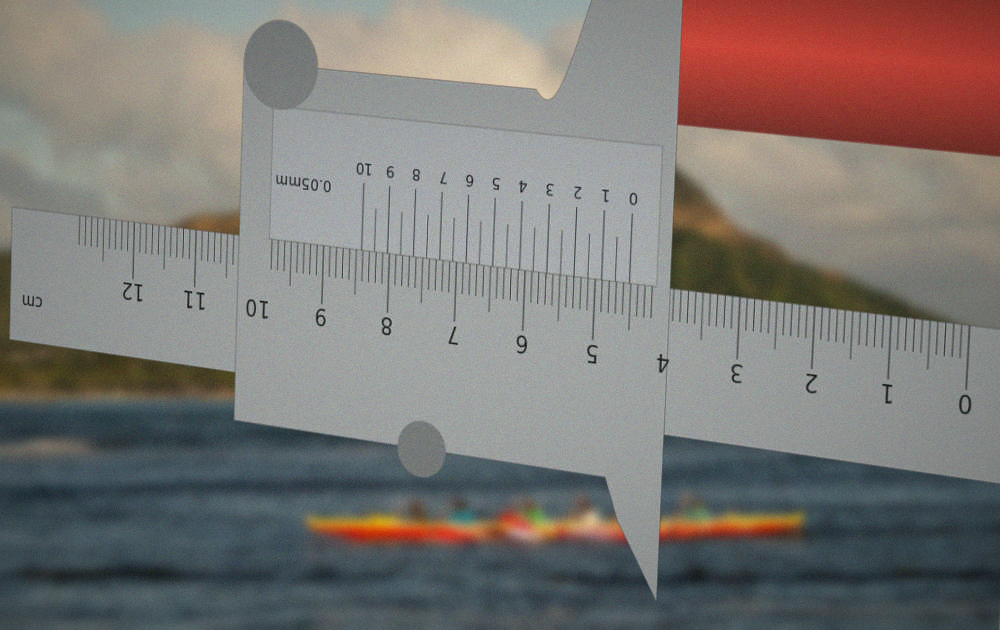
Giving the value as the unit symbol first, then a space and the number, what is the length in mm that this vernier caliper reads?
mm 45.2
